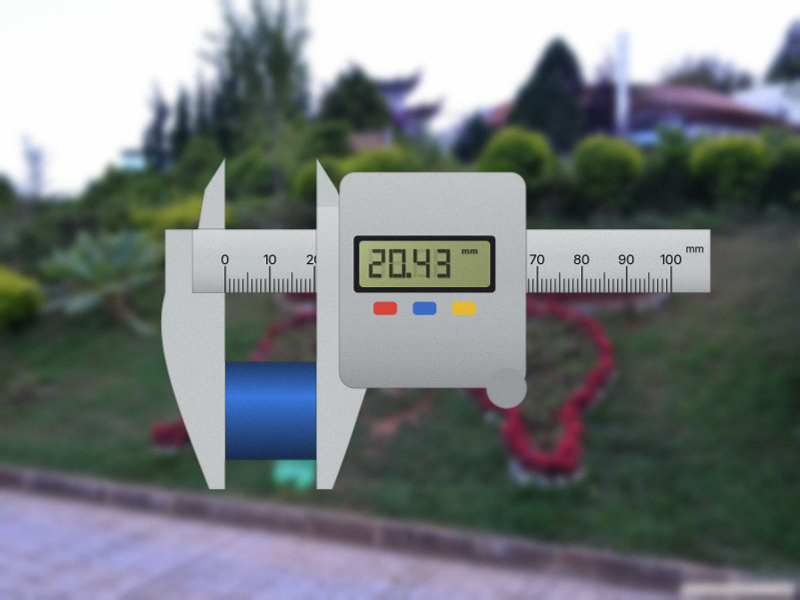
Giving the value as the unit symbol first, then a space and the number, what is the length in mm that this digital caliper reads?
mm 20.43
